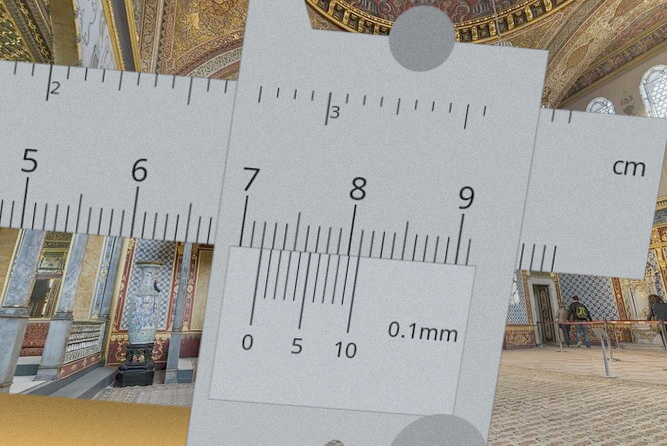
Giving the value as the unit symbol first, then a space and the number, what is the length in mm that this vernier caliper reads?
mm 72.0
